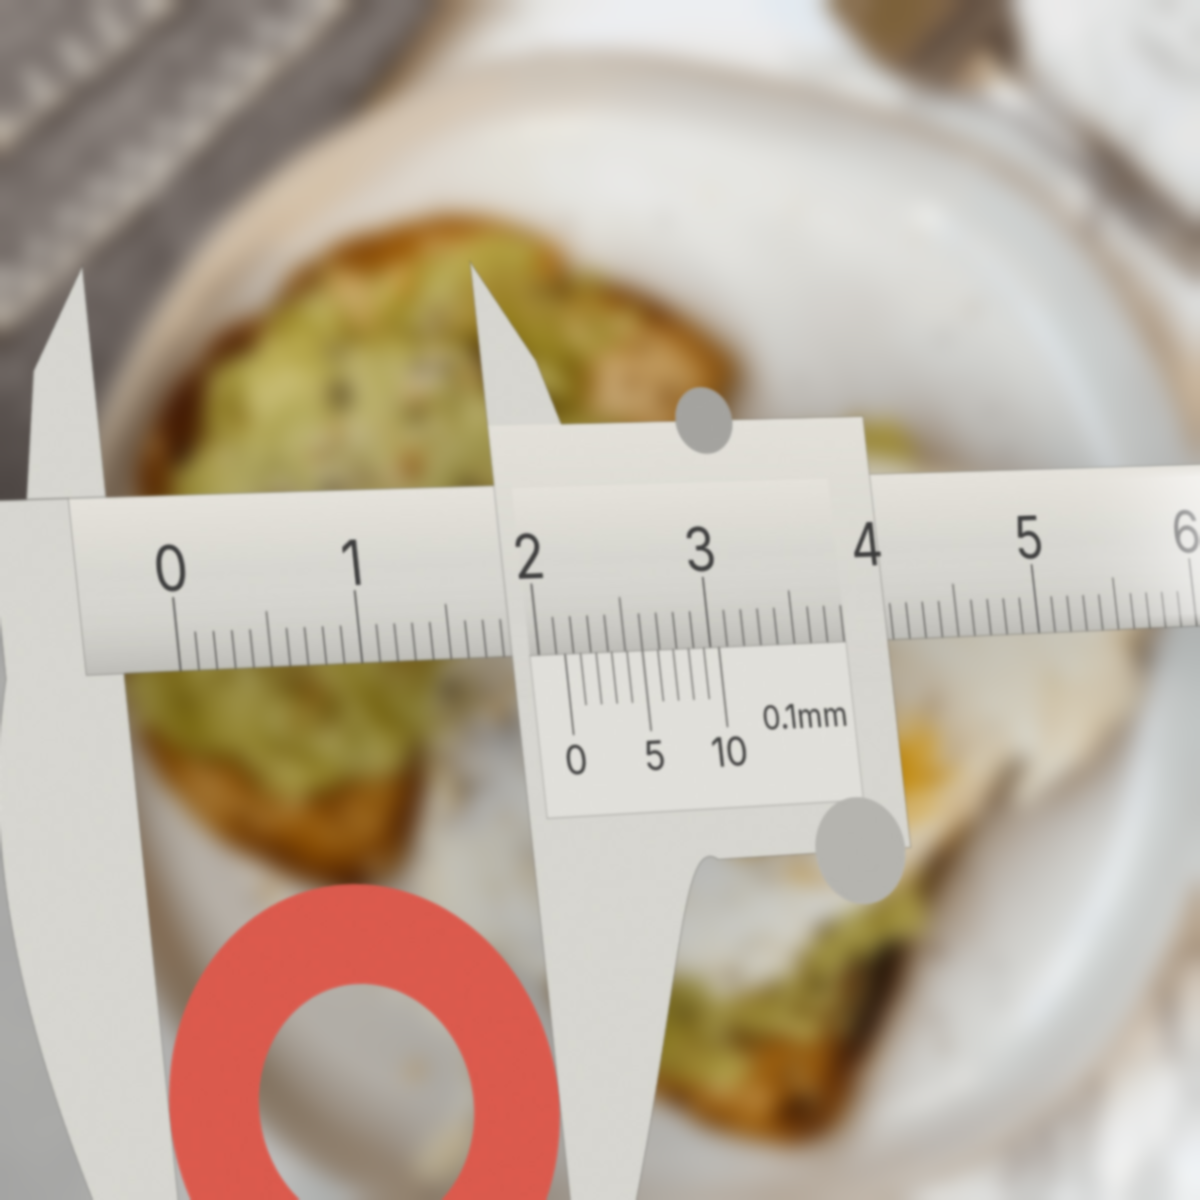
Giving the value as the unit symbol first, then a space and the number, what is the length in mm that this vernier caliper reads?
mm 21.5
